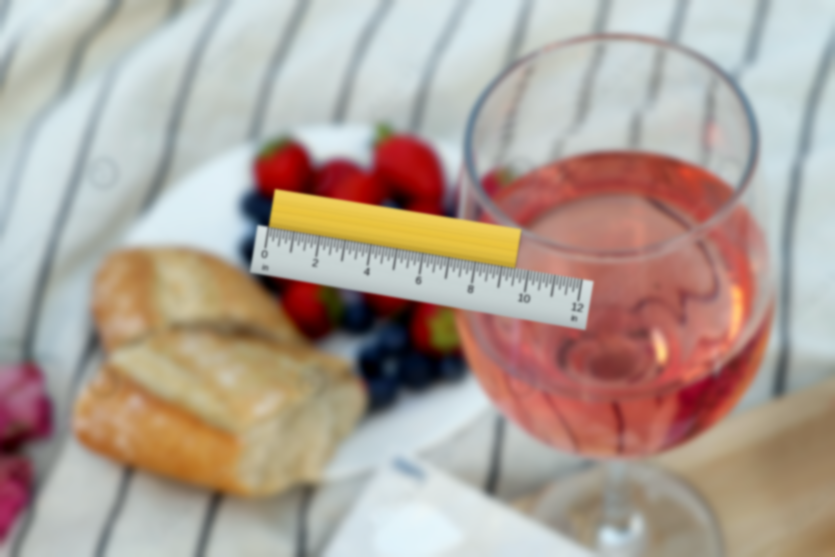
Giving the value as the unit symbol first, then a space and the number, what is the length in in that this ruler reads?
in 9.5
